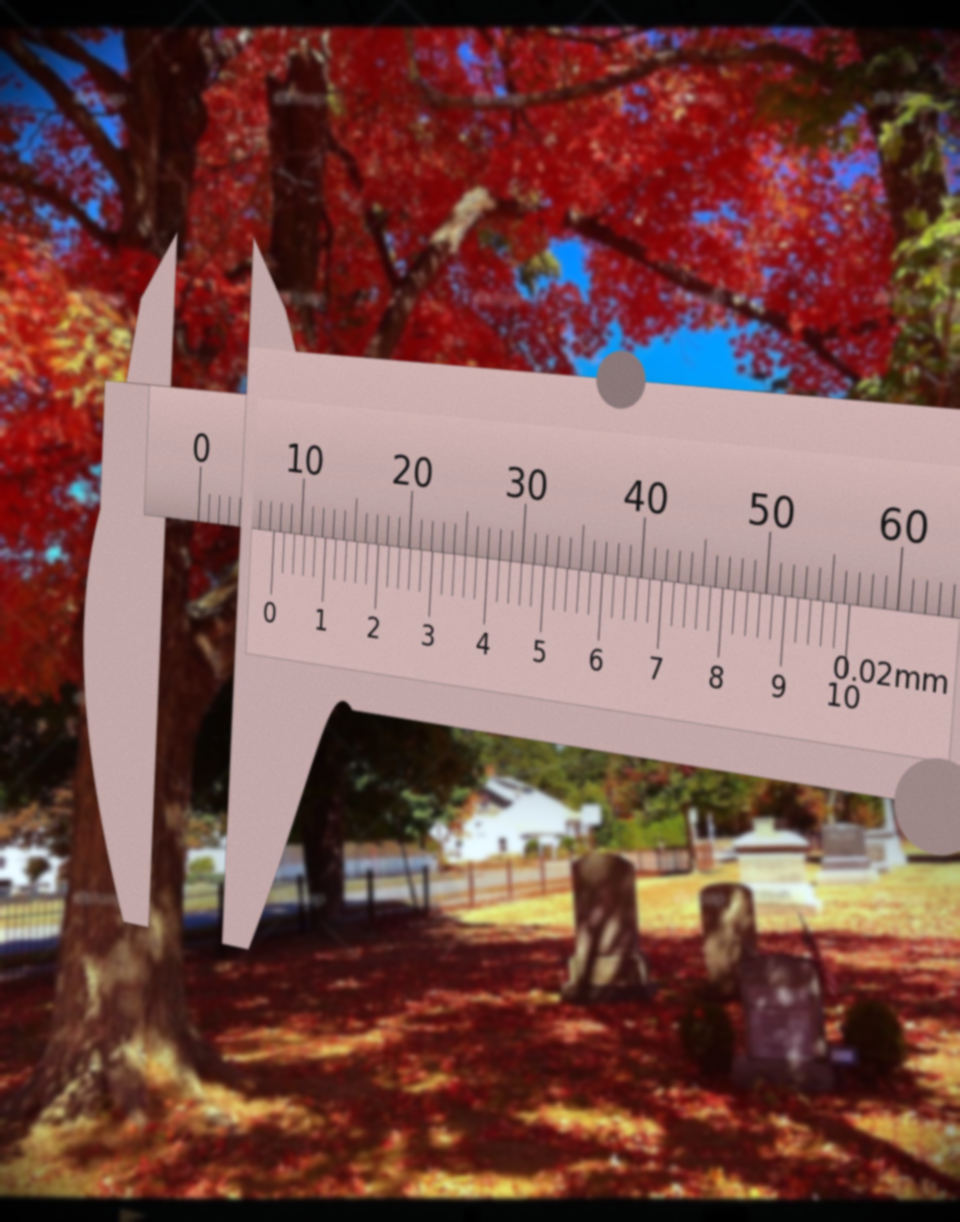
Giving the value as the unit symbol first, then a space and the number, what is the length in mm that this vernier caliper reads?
mm 7.4
